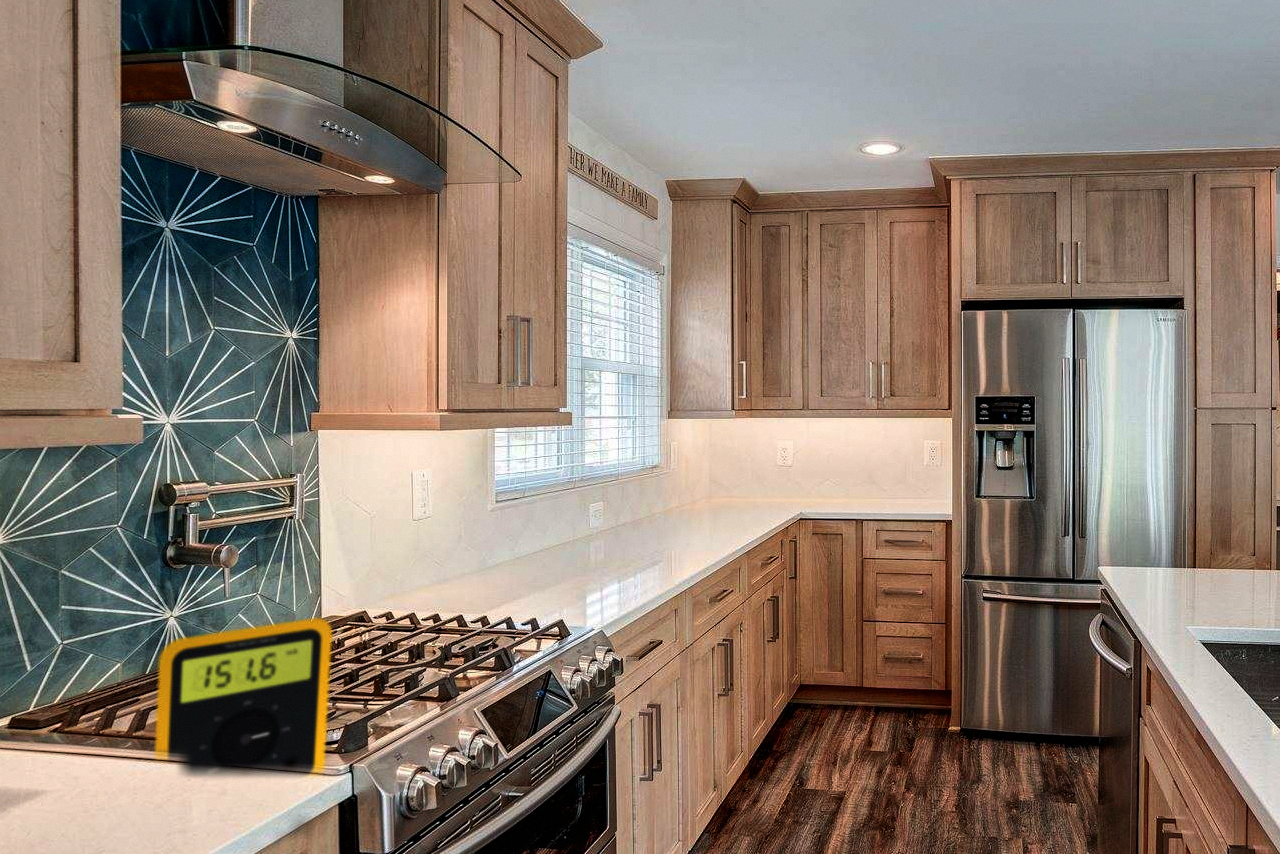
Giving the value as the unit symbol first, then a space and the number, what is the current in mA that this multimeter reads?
mA 151.6
